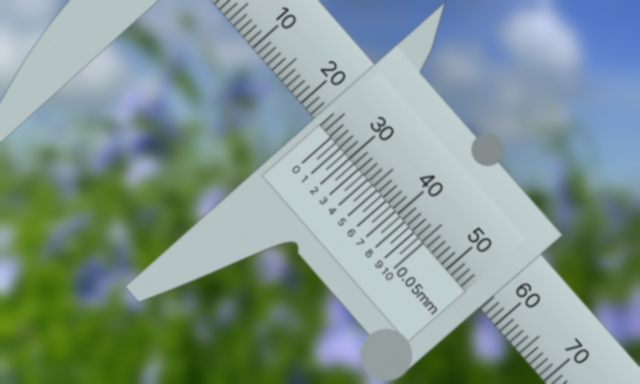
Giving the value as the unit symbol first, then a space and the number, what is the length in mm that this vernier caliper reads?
mm 26.2
